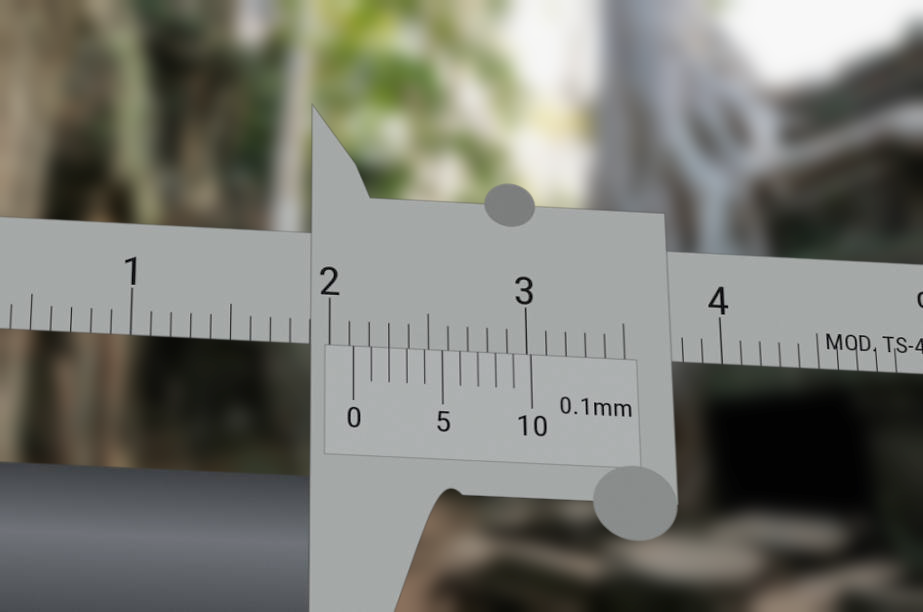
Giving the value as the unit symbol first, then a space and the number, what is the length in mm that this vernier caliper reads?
mm 21.2
